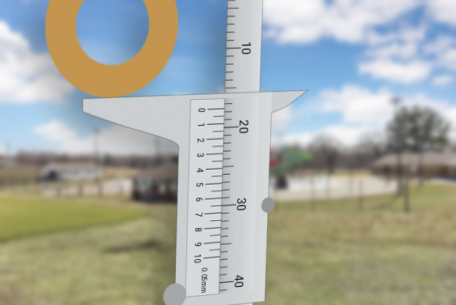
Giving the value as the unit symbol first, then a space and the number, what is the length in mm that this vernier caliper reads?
mm 17.6
